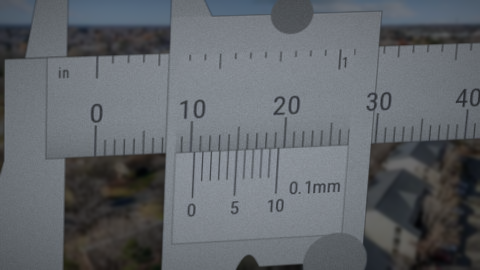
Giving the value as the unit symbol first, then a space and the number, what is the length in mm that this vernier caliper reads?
mm 10.4
